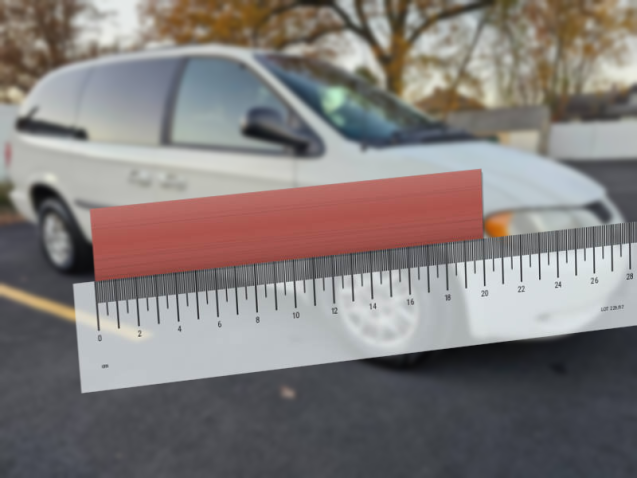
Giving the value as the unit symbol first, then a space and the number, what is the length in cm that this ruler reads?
cm 20
